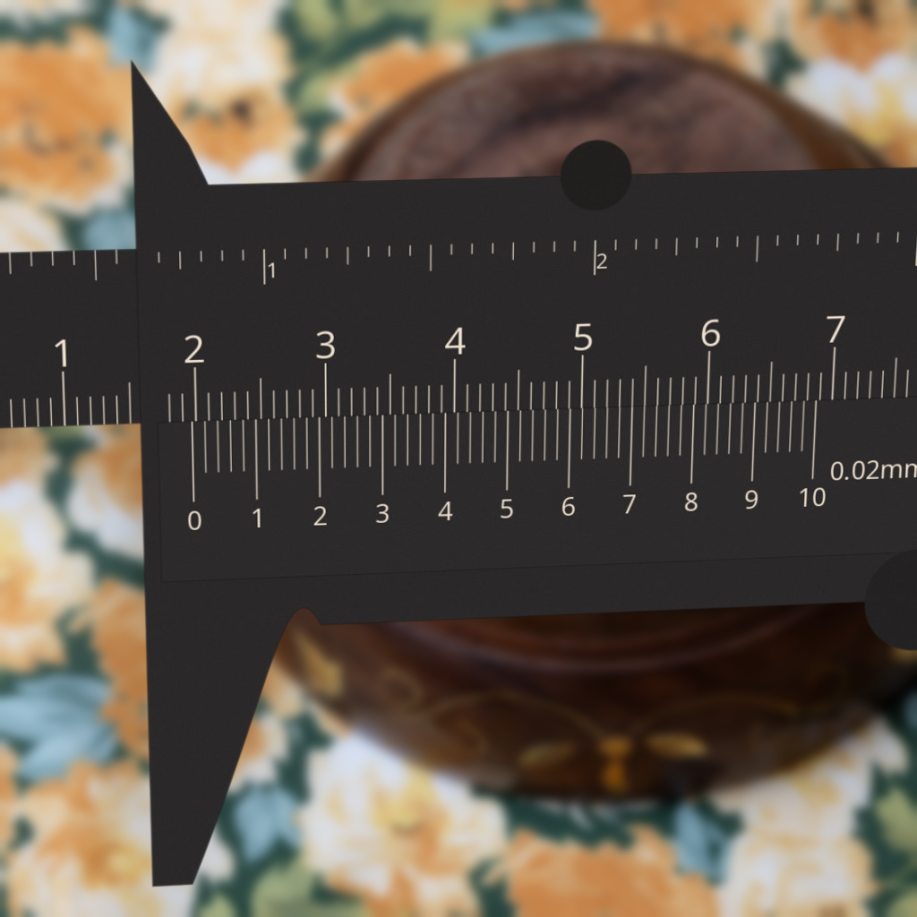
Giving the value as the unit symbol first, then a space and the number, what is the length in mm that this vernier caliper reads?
mm 19.7
